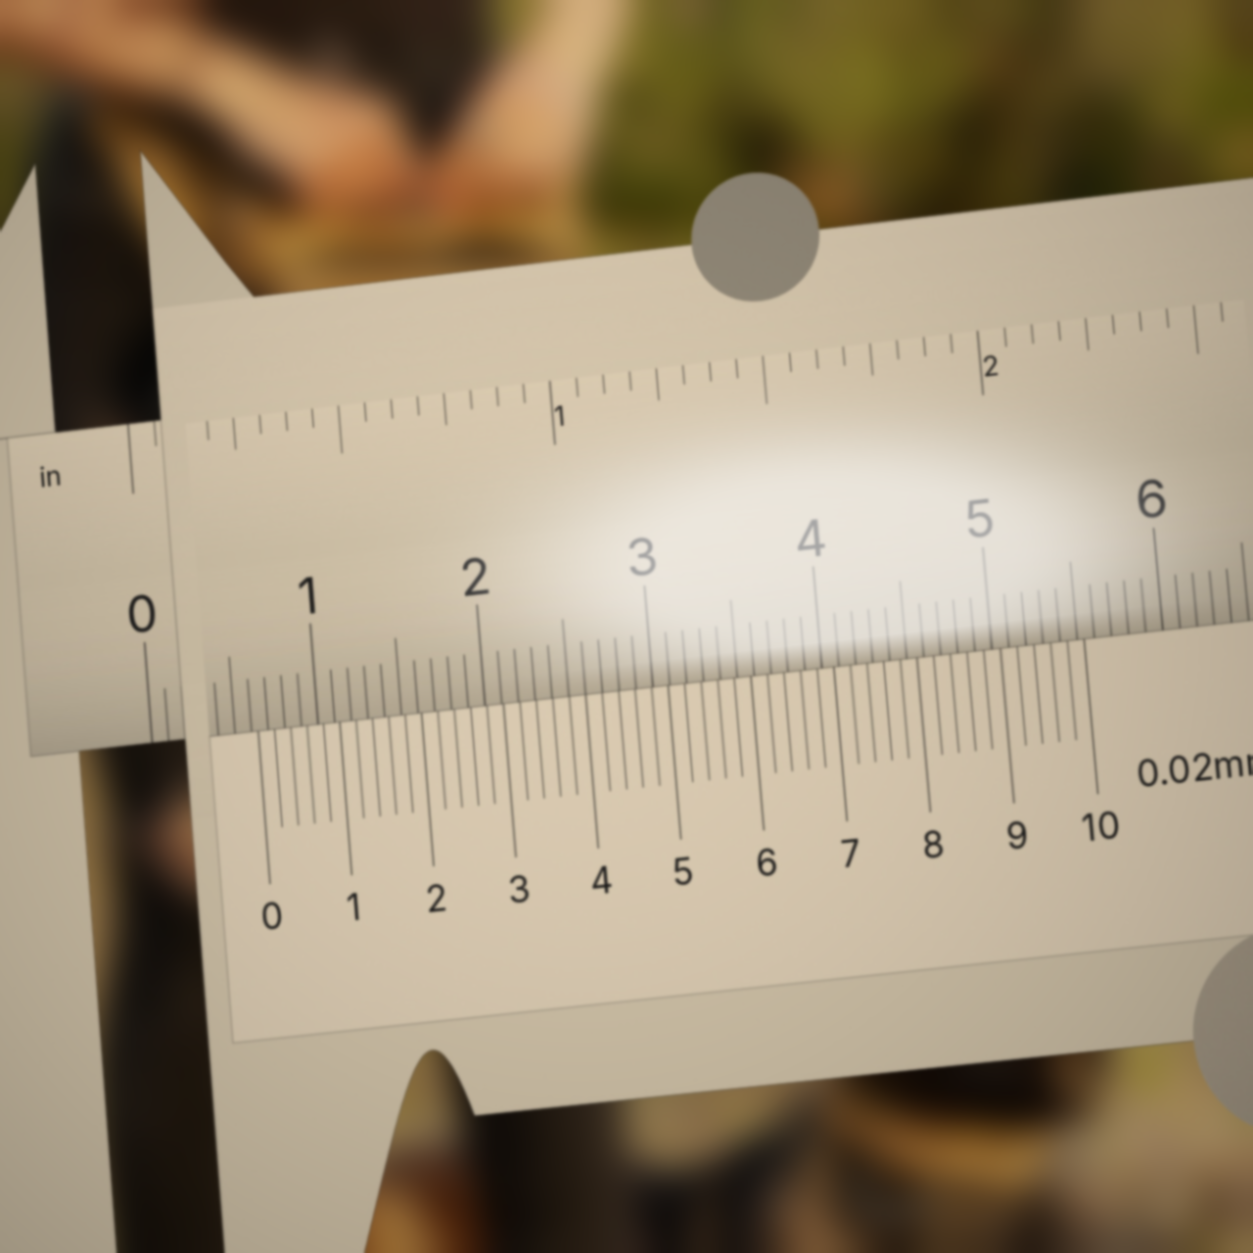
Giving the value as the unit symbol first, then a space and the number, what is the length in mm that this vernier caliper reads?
mm 6.4
